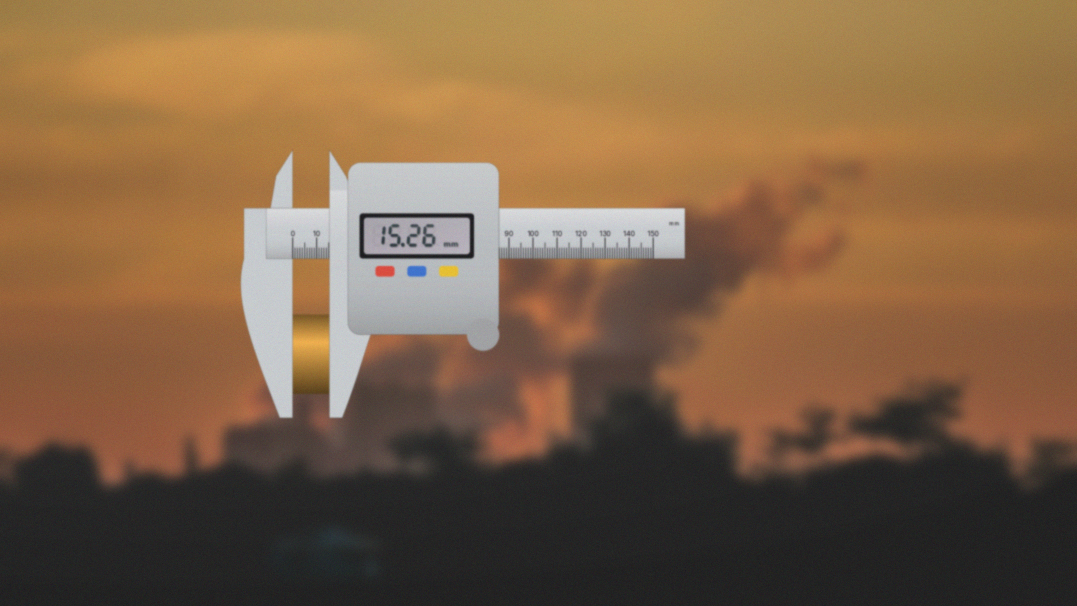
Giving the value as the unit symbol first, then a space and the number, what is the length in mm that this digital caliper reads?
mm 15.26
